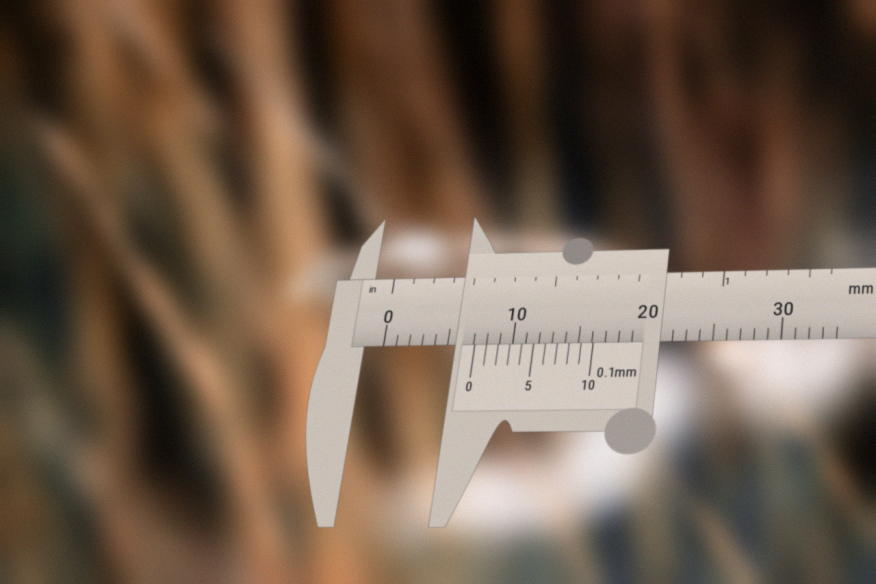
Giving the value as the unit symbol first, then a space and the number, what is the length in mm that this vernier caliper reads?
mm 7.1
